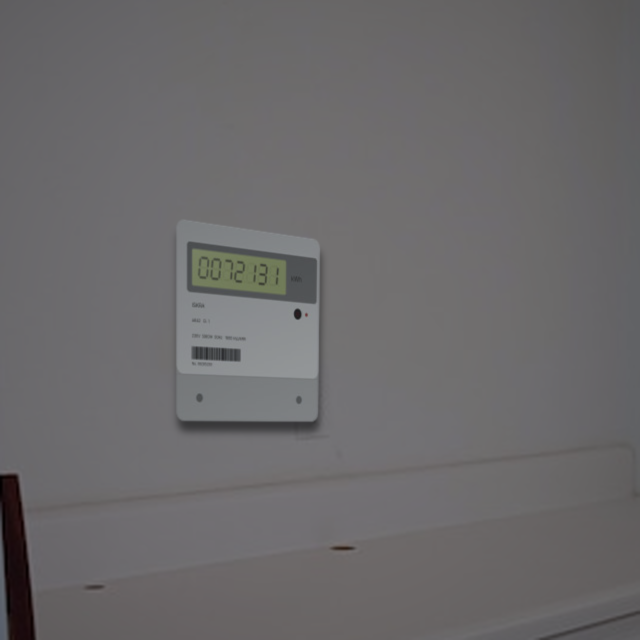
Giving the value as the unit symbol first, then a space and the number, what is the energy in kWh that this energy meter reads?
kWh 72131
